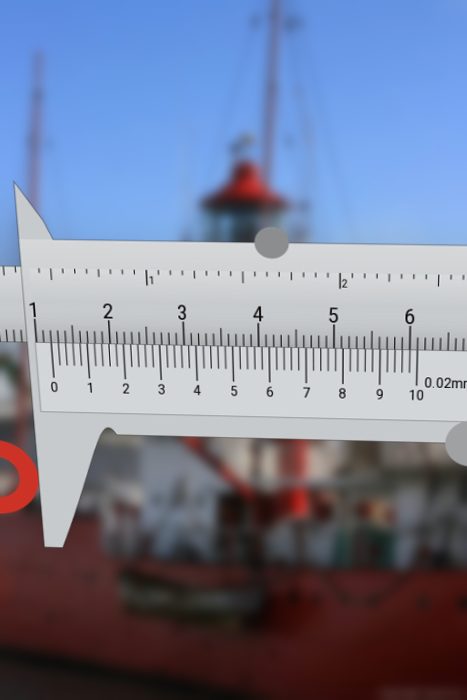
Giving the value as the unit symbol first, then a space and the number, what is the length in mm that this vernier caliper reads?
mm 12.0
